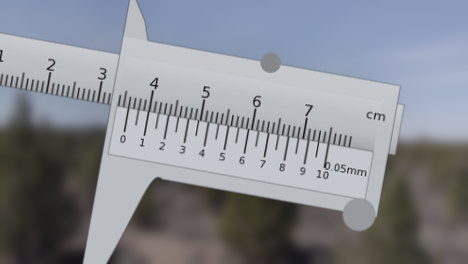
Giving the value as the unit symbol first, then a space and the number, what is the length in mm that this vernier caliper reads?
mm 36.0
